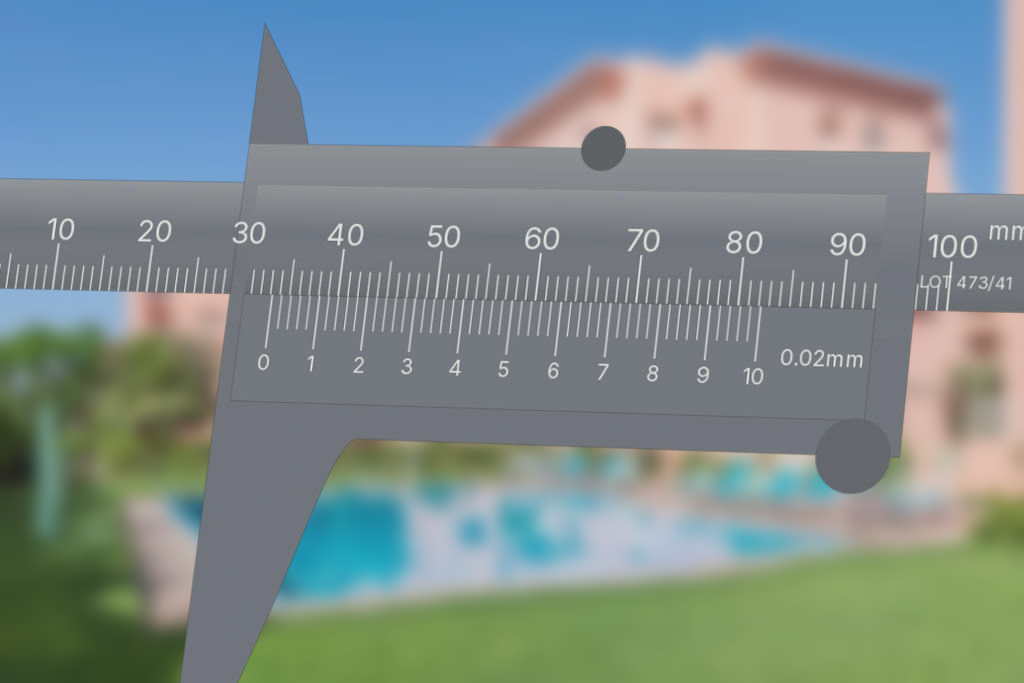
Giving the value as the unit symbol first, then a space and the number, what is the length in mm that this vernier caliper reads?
mm 33.2
